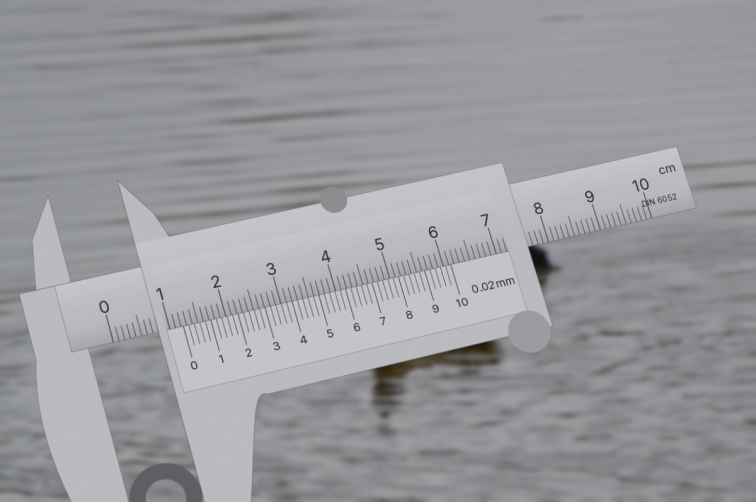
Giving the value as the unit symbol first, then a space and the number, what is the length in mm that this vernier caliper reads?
mm 12.4
